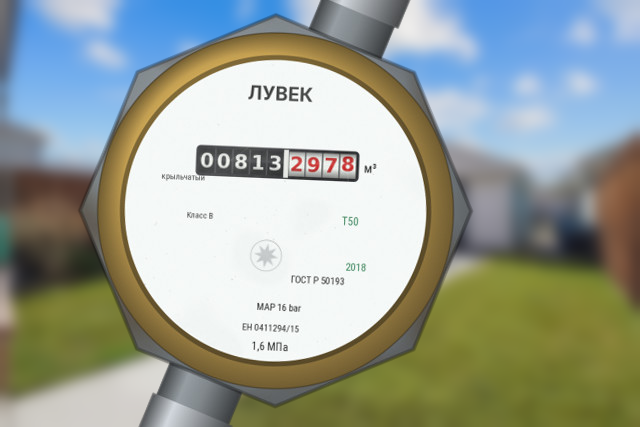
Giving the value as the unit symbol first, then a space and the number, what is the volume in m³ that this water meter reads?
m³ 813.2978
